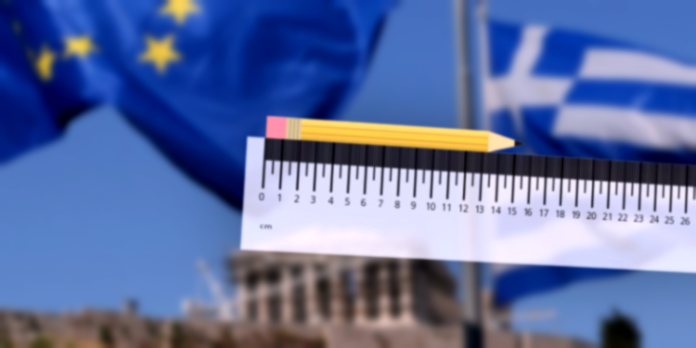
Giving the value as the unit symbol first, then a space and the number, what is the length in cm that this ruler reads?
cm 15.5
